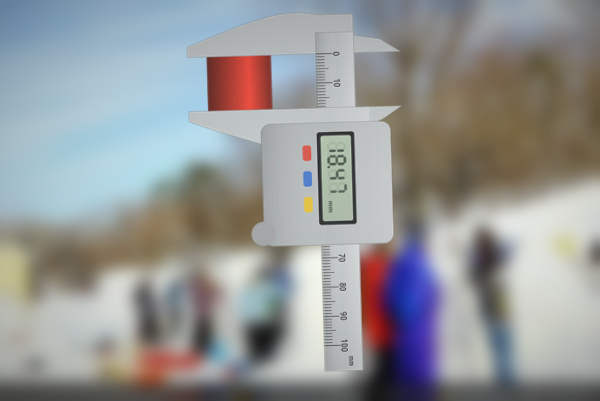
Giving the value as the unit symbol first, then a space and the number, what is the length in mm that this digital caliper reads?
mm 18.47
